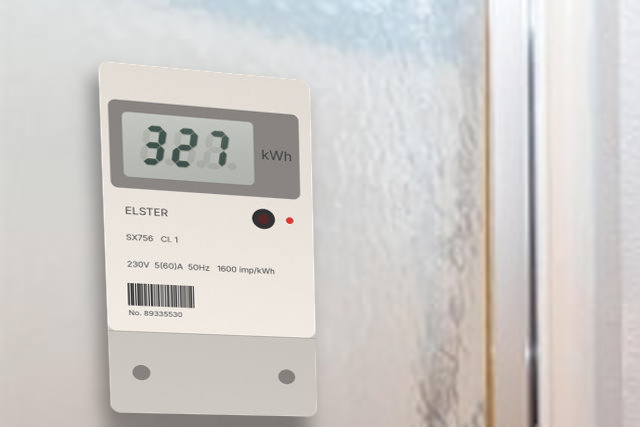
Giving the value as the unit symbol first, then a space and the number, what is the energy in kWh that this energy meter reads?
kWh 327
